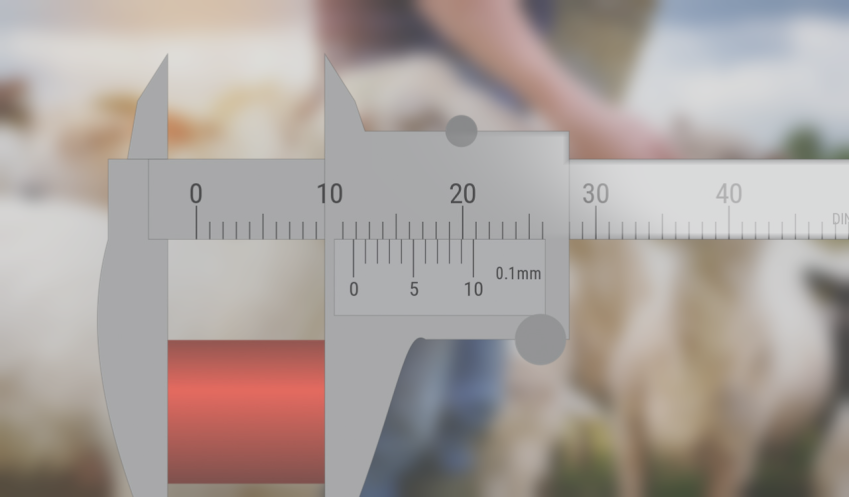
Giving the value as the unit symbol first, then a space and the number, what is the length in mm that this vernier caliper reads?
mm 11.8
